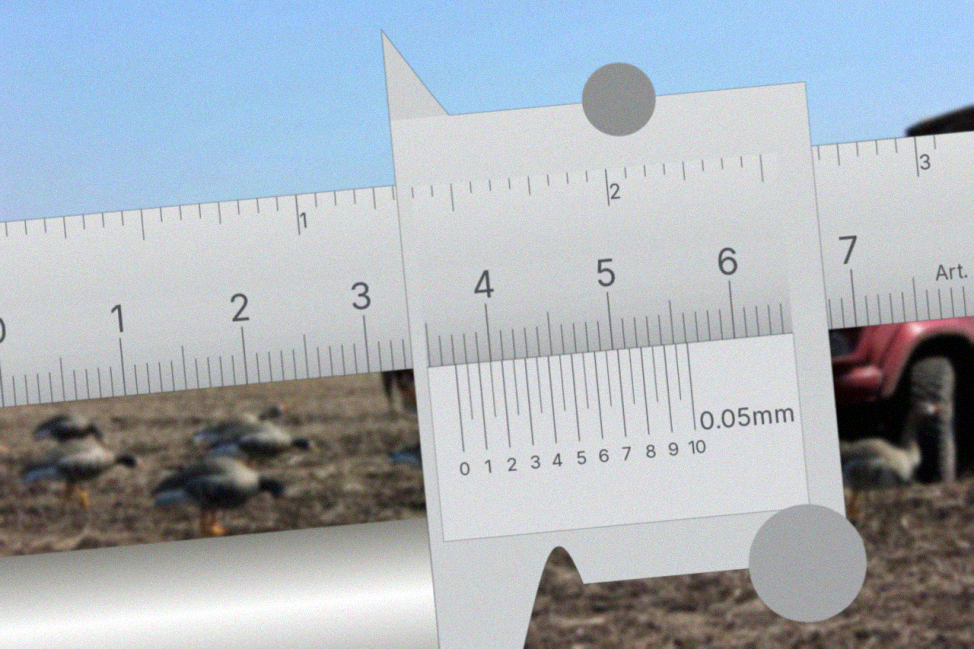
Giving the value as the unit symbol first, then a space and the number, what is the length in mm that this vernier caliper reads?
mm 37.1
